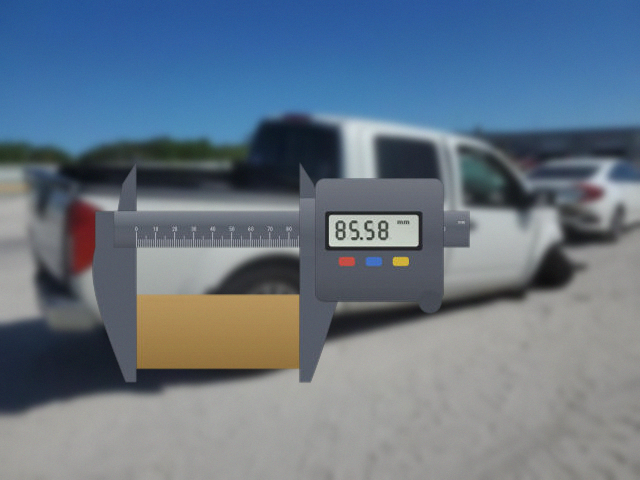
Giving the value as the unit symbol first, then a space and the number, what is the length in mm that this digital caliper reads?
mm 85.58
